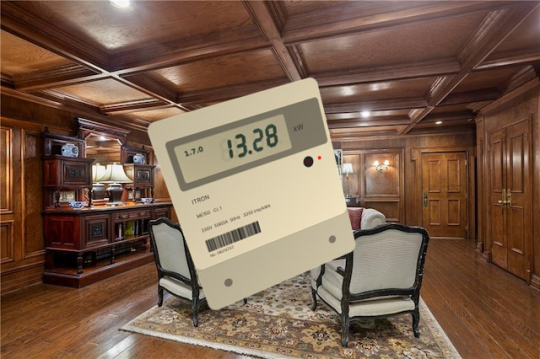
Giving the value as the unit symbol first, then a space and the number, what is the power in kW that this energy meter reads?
kW 13.28
